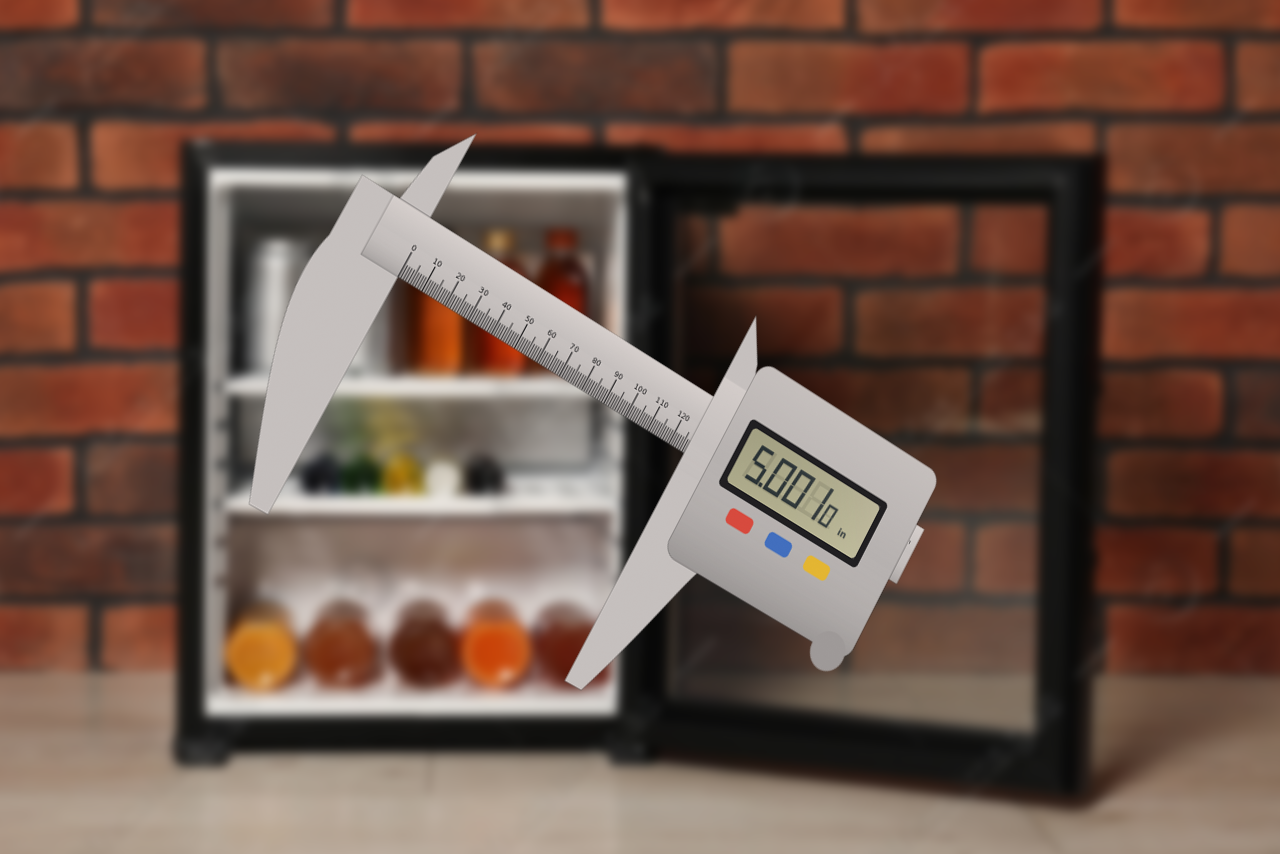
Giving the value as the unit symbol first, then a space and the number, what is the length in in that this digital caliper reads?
in 5.0010
